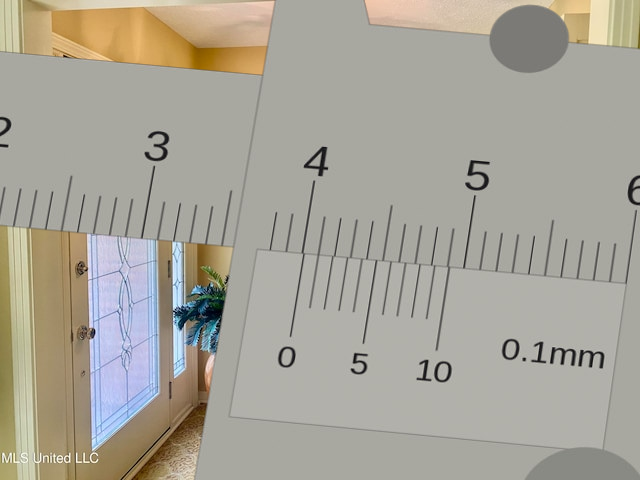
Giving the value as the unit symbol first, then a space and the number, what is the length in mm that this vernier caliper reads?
mm 40.1
